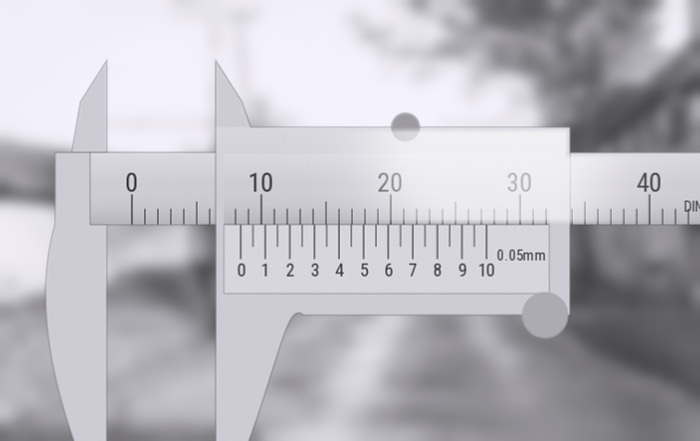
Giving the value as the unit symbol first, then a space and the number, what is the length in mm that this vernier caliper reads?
mm 8.4
